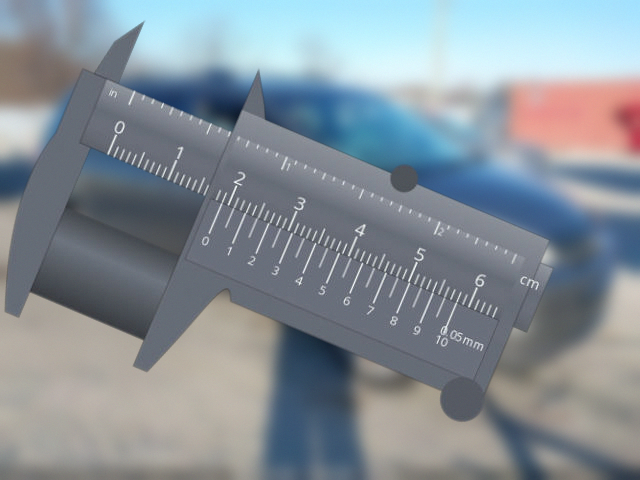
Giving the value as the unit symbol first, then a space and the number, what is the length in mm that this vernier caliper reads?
mm 19.0
